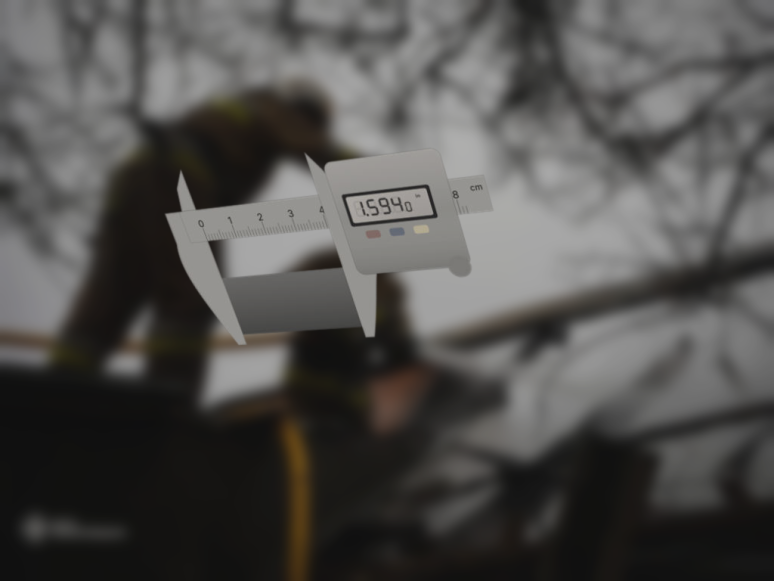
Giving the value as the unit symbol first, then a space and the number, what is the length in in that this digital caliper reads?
in 1.5940
